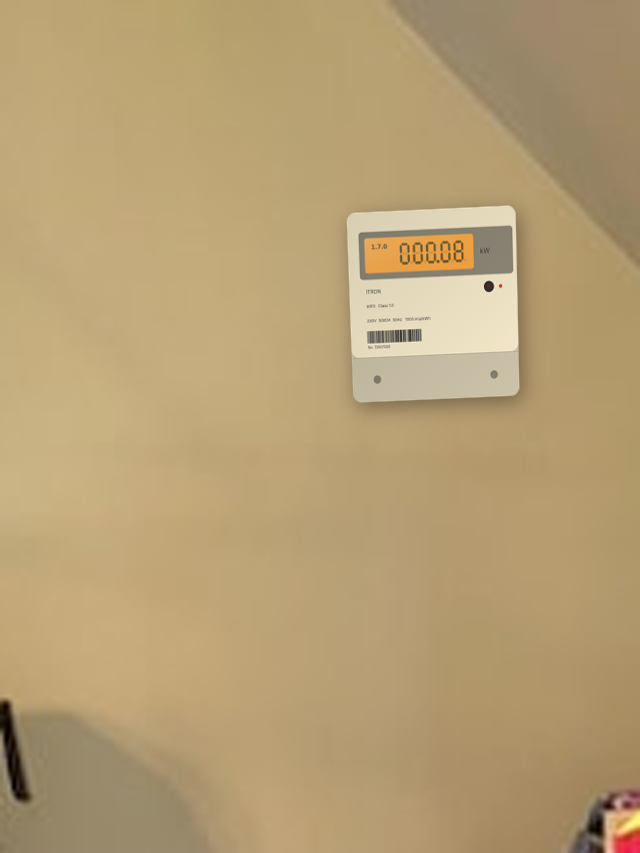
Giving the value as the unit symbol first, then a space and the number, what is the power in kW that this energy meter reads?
kW 0.08
